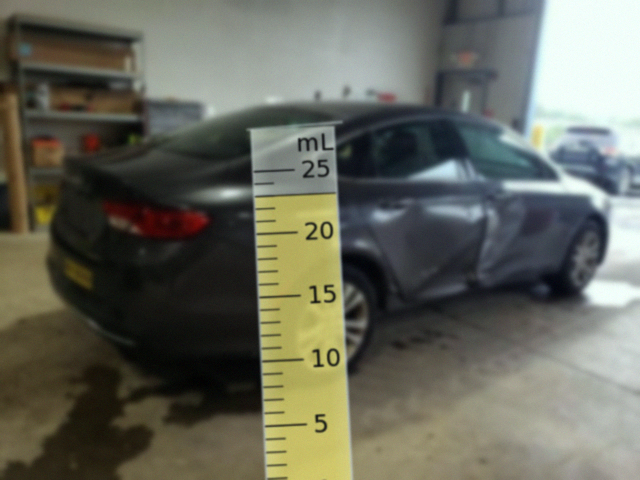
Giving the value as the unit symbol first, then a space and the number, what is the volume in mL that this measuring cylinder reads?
mL 23
